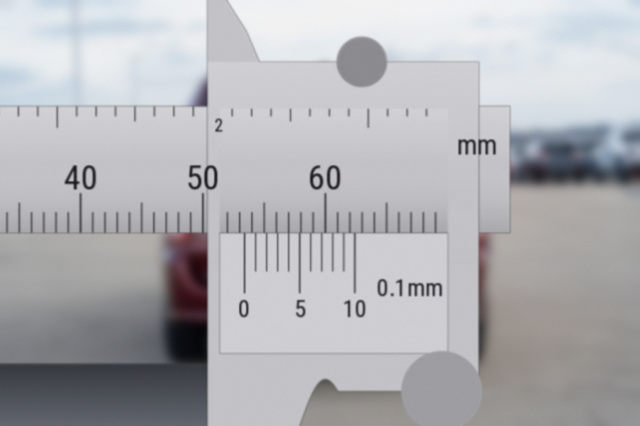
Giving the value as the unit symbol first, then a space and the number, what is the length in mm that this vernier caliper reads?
mm 53.4
